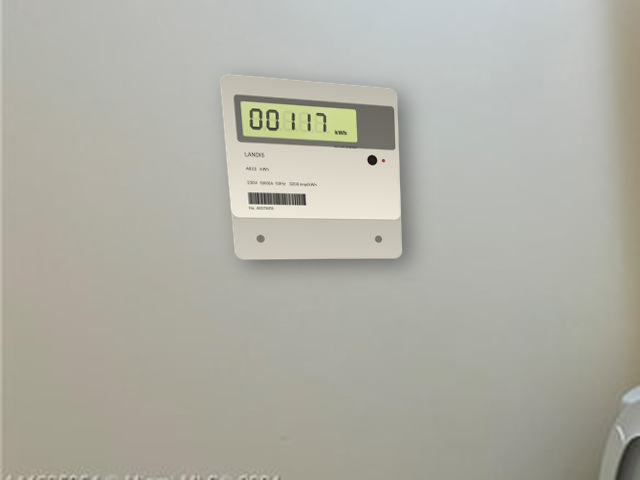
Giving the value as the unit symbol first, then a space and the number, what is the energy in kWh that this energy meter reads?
kWh 117
